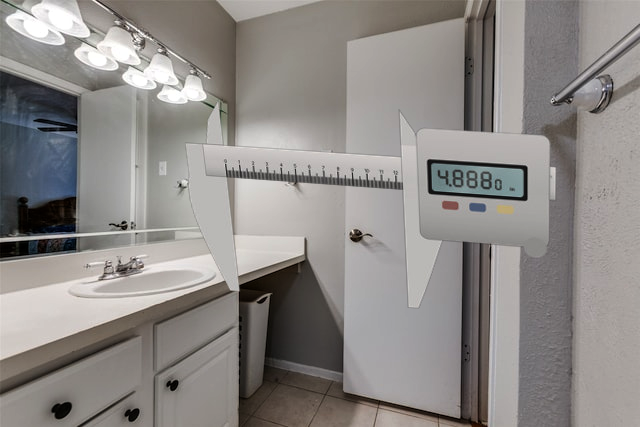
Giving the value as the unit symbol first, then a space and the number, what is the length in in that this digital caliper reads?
in 4.8880
